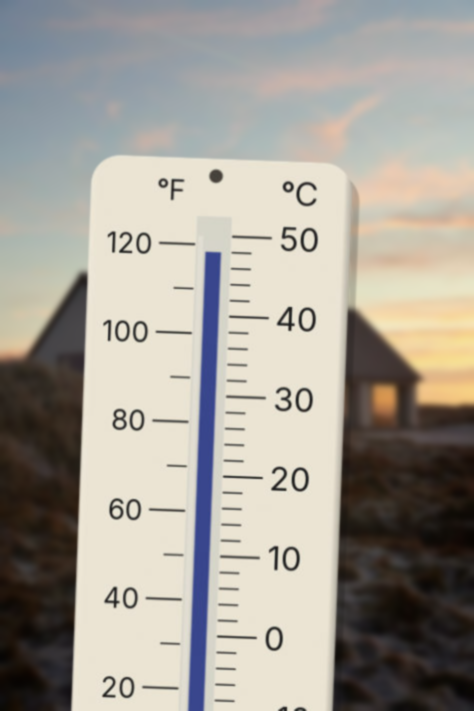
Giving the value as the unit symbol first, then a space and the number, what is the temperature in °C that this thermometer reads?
°C 48
